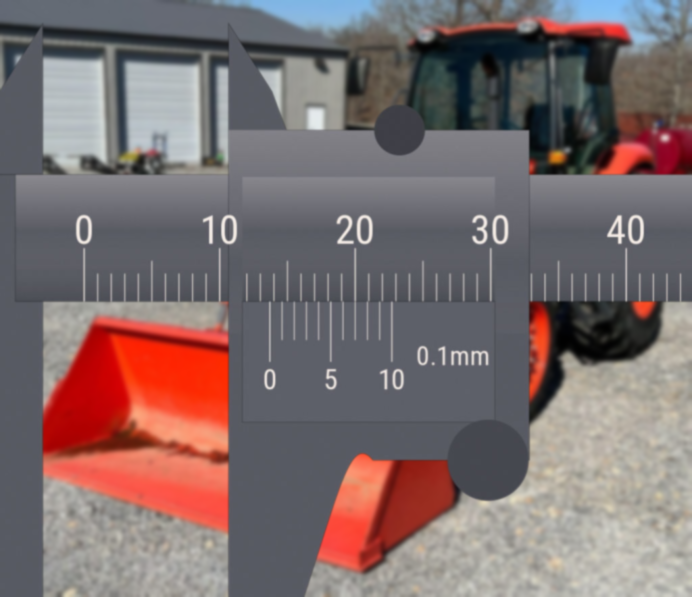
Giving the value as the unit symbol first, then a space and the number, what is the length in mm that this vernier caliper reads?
mm 13.7
